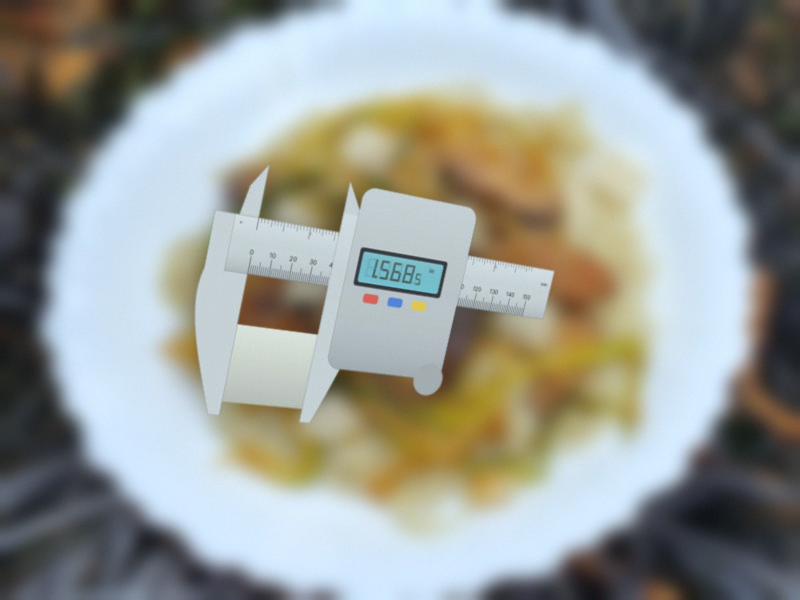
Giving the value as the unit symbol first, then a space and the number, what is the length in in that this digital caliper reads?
in 1.5685
